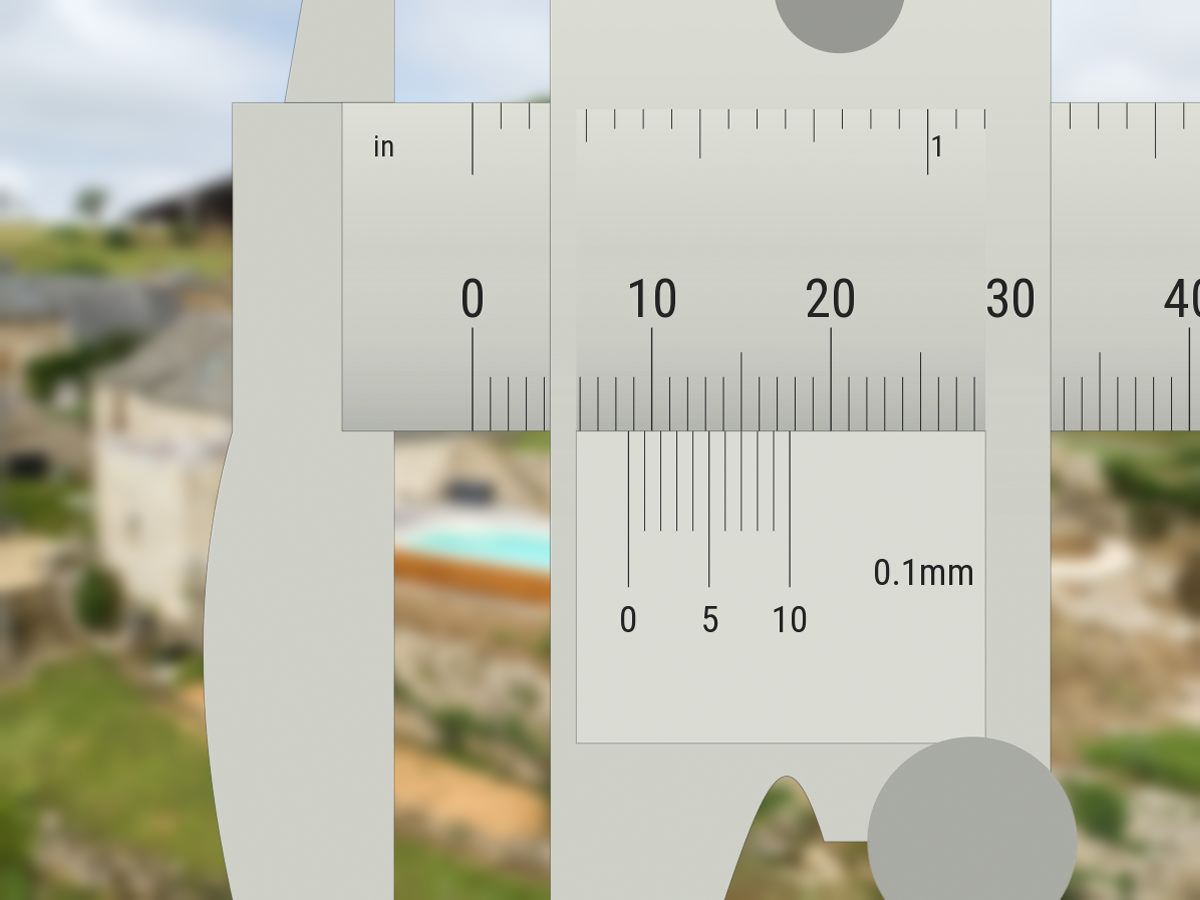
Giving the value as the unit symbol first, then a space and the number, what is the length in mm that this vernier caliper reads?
mm 8.7
